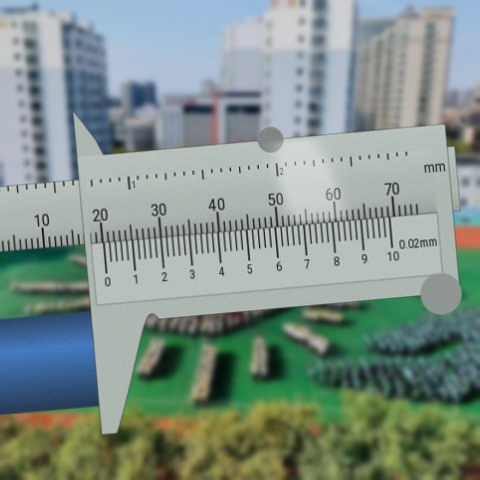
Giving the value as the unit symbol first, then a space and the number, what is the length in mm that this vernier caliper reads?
mm 20.2
